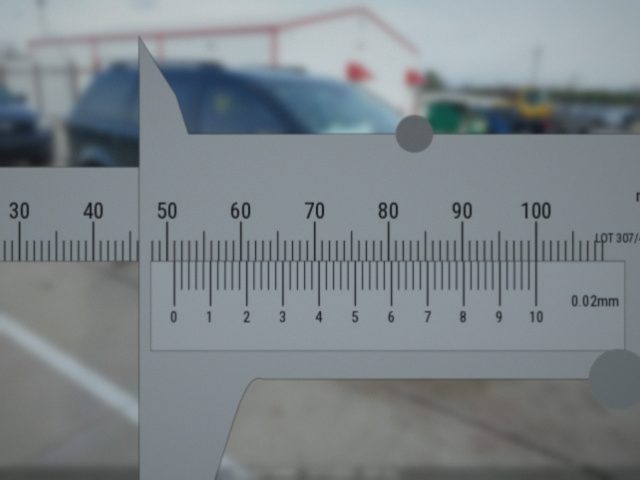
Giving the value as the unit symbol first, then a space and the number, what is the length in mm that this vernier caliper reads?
mm 51.0
